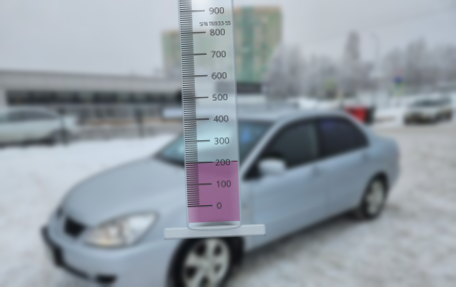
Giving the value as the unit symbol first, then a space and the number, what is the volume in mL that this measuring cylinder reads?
mL 200
